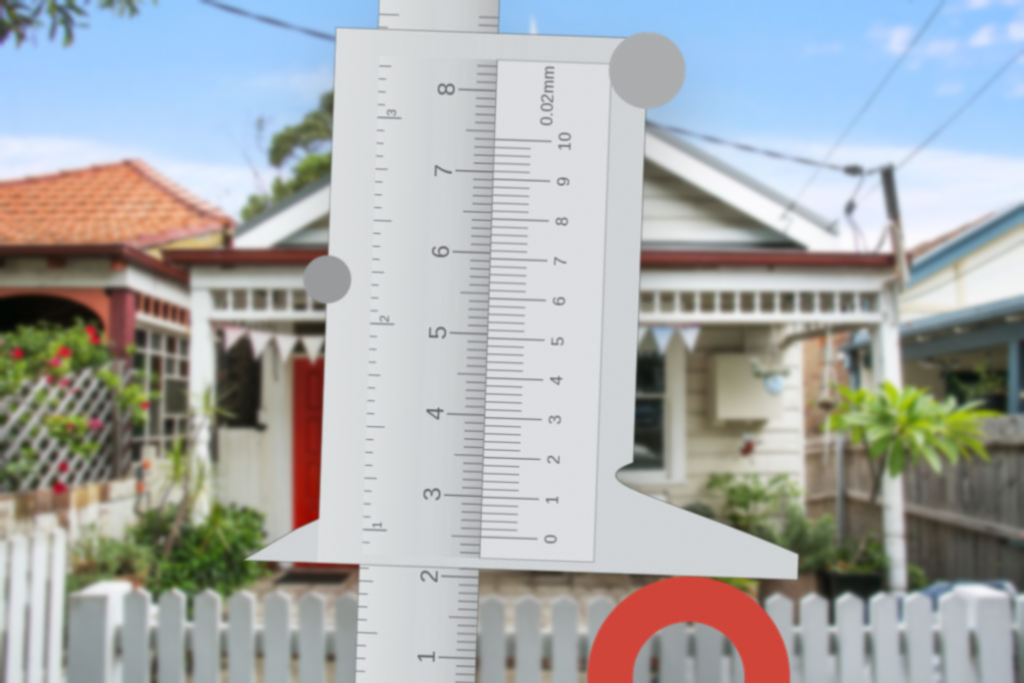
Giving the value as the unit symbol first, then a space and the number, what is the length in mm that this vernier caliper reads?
mm 25.0
